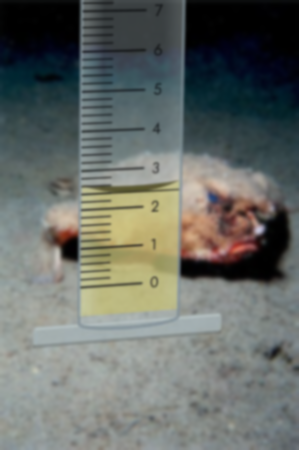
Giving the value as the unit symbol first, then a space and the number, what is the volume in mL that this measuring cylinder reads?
mL 2.4
